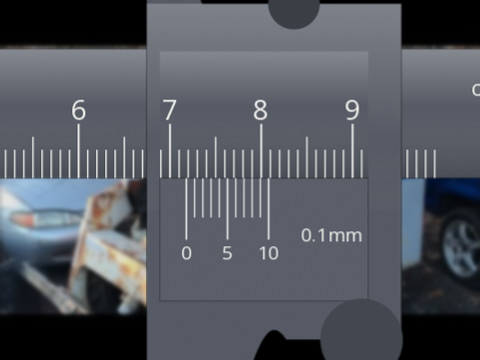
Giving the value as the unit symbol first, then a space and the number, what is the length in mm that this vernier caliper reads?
mm 71.8
